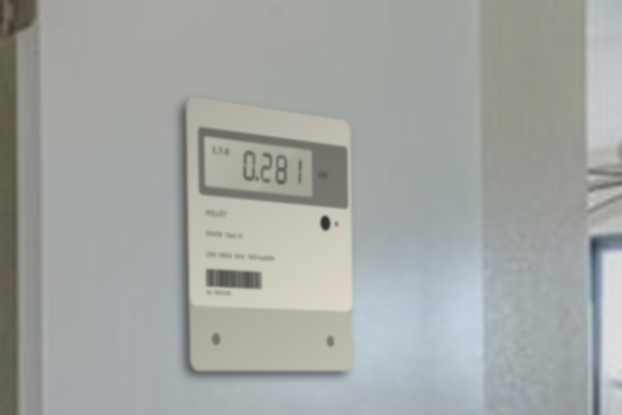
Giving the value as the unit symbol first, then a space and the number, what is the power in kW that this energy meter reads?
kW 0.281
